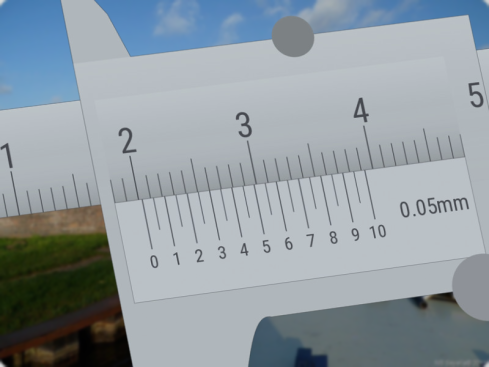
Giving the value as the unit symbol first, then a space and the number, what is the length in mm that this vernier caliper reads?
mm 20.3
